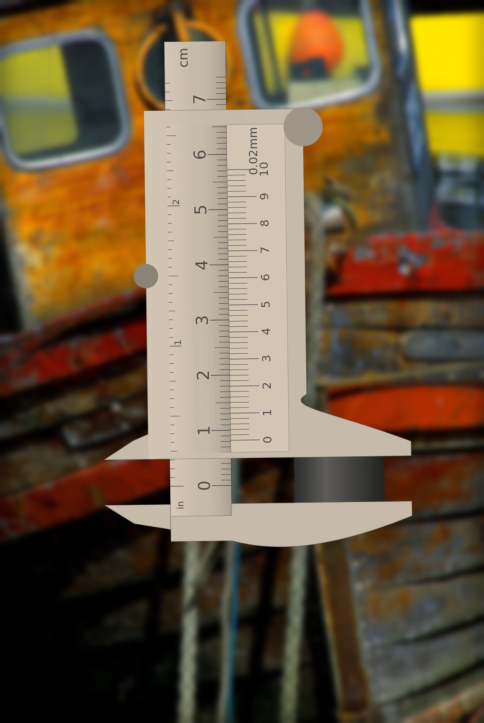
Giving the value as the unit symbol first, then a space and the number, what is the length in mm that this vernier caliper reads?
mm 8.2
